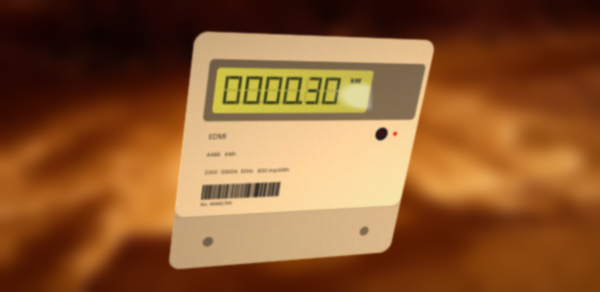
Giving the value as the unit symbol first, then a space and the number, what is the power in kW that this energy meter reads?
kW 0.30
